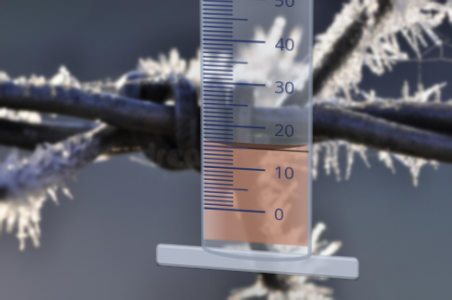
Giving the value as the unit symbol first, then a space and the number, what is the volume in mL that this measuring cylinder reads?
mL 15
